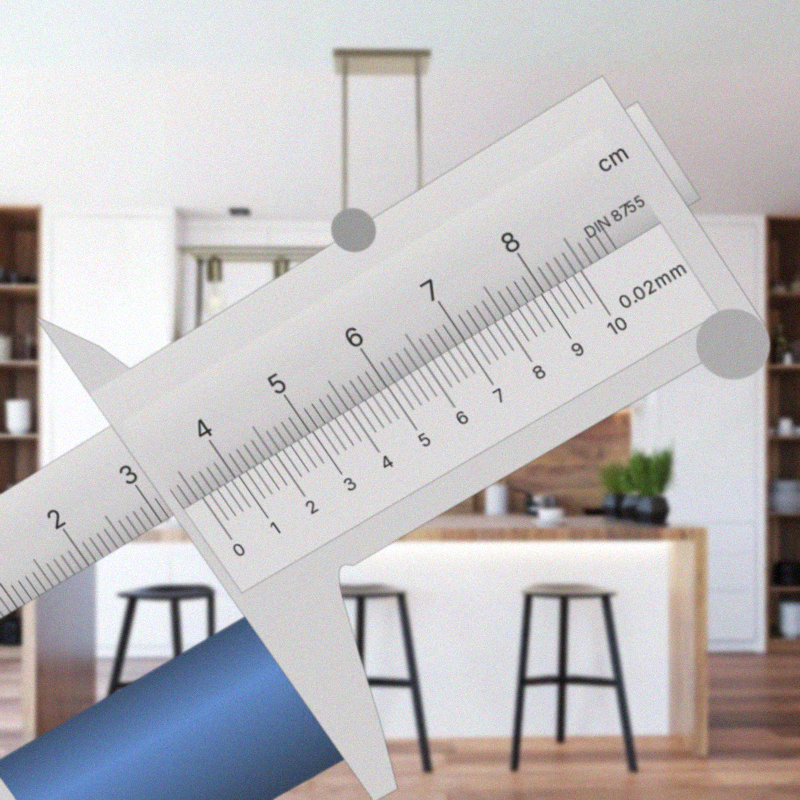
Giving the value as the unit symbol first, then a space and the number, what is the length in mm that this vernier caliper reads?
mm 35.6
